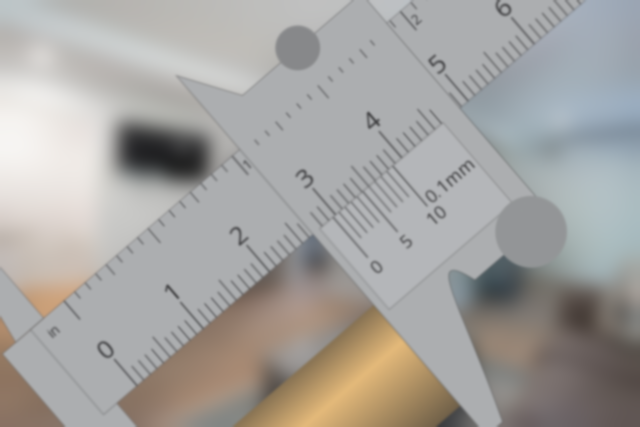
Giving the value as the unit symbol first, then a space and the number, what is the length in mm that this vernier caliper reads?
mm 29.6
